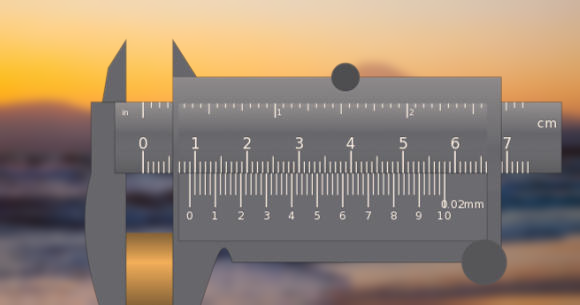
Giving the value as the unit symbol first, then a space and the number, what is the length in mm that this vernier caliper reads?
mm 9.0
